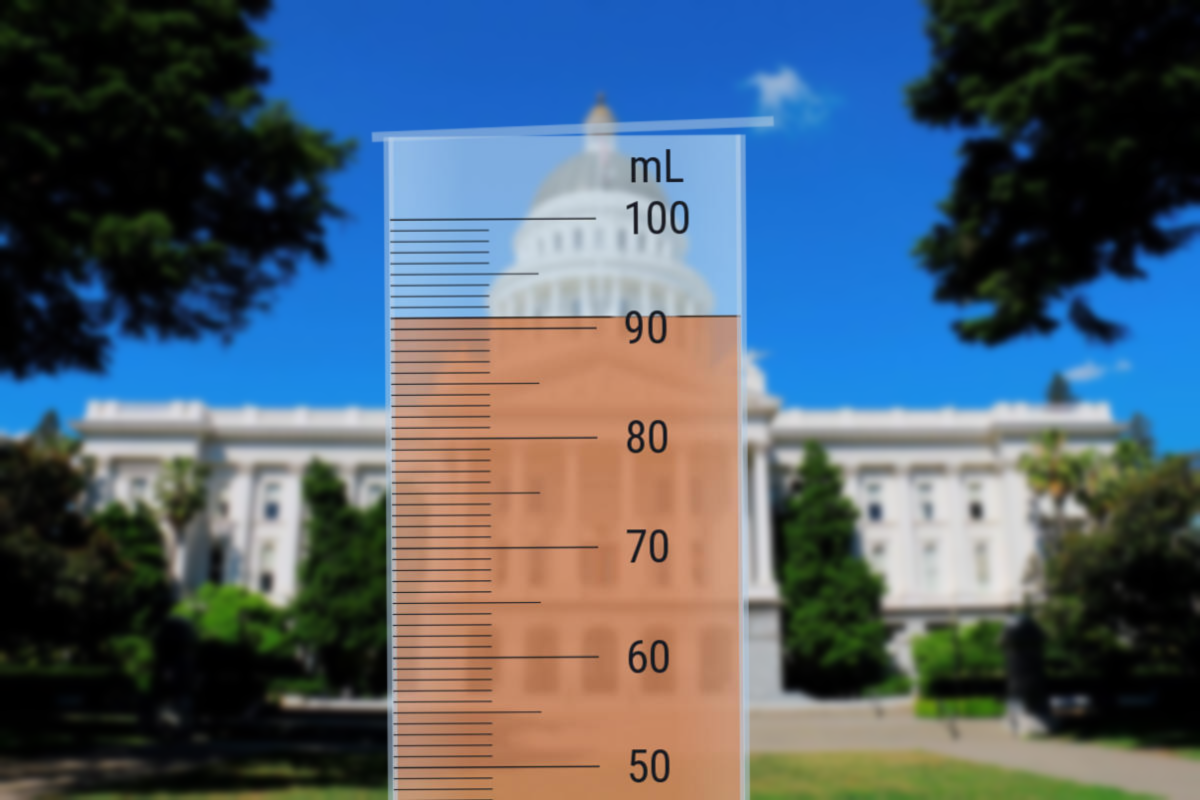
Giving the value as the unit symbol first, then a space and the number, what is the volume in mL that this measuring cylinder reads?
mL 91
